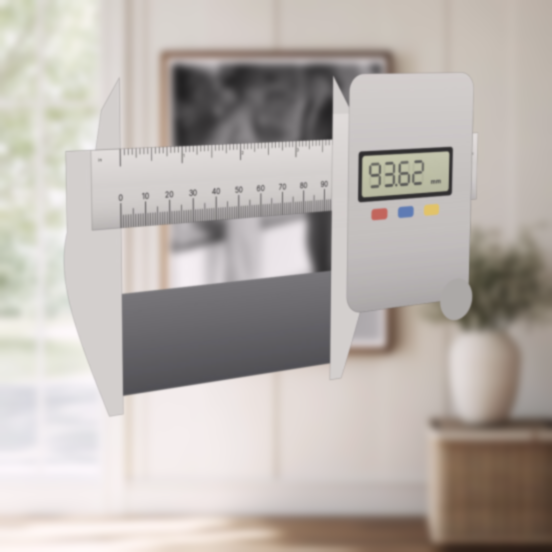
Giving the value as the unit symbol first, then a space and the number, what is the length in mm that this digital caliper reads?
mm 93.62
